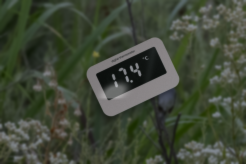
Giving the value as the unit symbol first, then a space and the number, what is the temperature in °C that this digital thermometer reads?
°C 17.4
